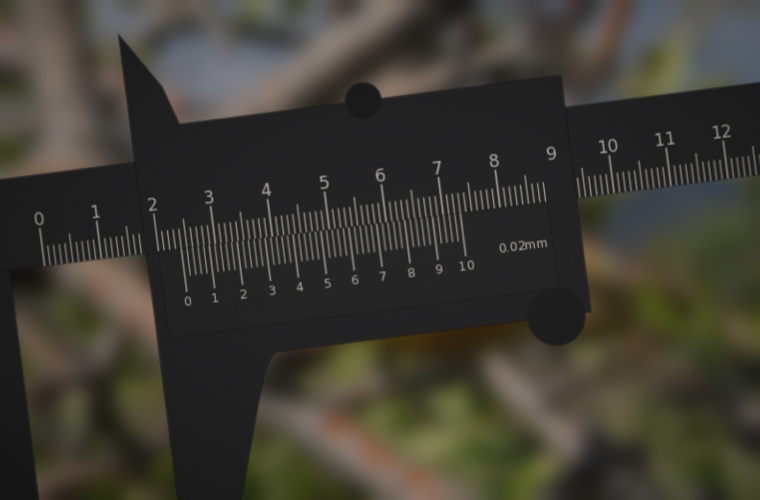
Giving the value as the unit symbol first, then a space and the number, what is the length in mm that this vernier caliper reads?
mm 24.0
